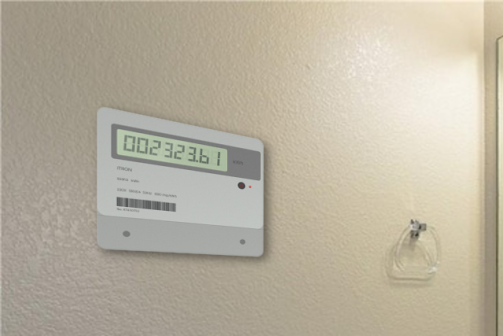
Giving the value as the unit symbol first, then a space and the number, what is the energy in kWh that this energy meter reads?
kWh 2323.61
